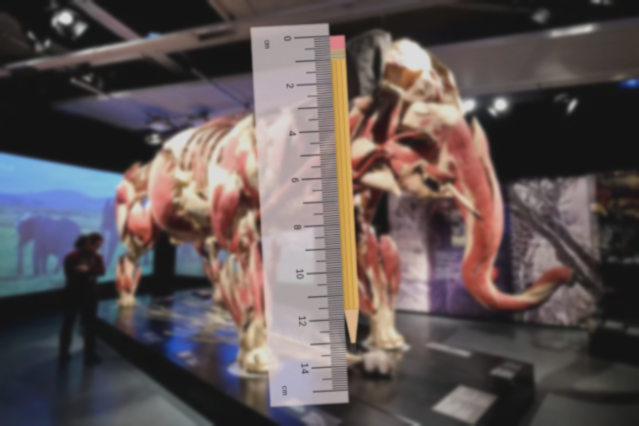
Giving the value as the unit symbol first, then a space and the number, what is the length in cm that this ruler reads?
cm 13.5
